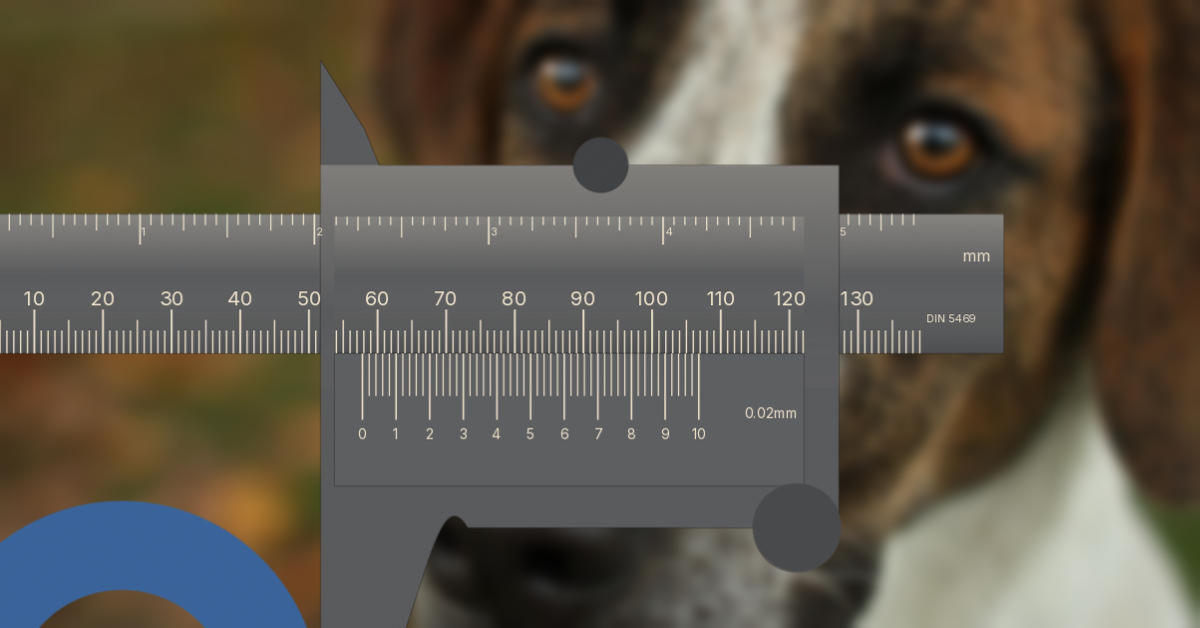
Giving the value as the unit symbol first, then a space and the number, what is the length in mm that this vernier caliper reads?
mm 57.8
